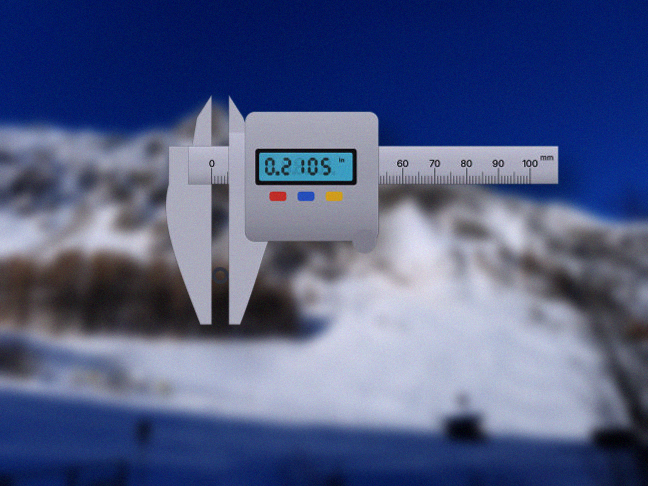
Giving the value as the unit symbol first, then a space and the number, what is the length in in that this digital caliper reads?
in 0.2105
